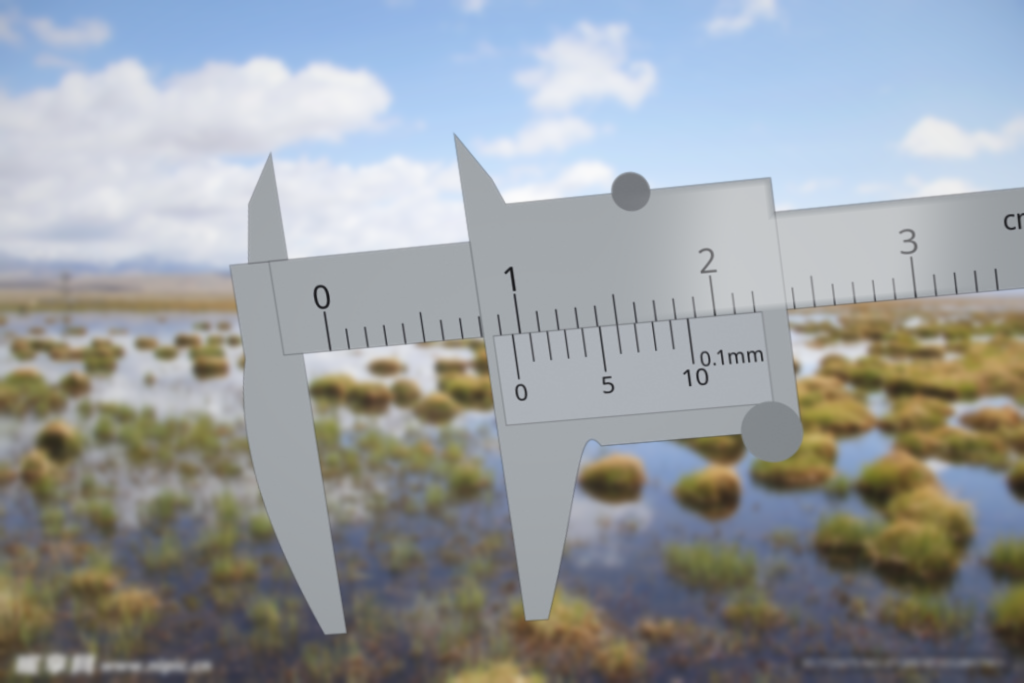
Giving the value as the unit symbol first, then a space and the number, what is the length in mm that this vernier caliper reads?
mm 9.6
